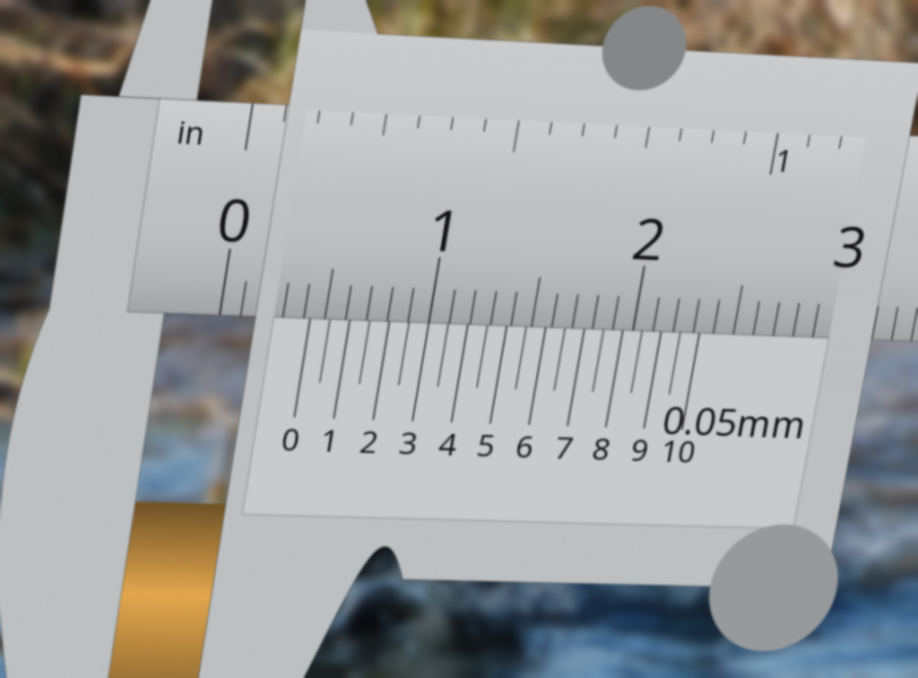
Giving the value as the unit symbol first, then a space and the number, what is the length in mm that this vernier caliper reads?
mm 4.3
